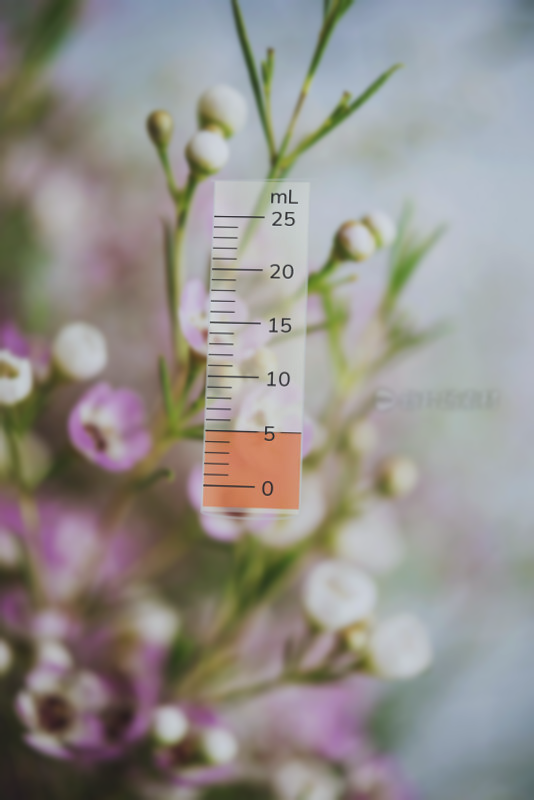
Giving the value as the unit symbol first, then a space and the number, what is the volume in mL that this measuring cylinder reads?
mL 5
